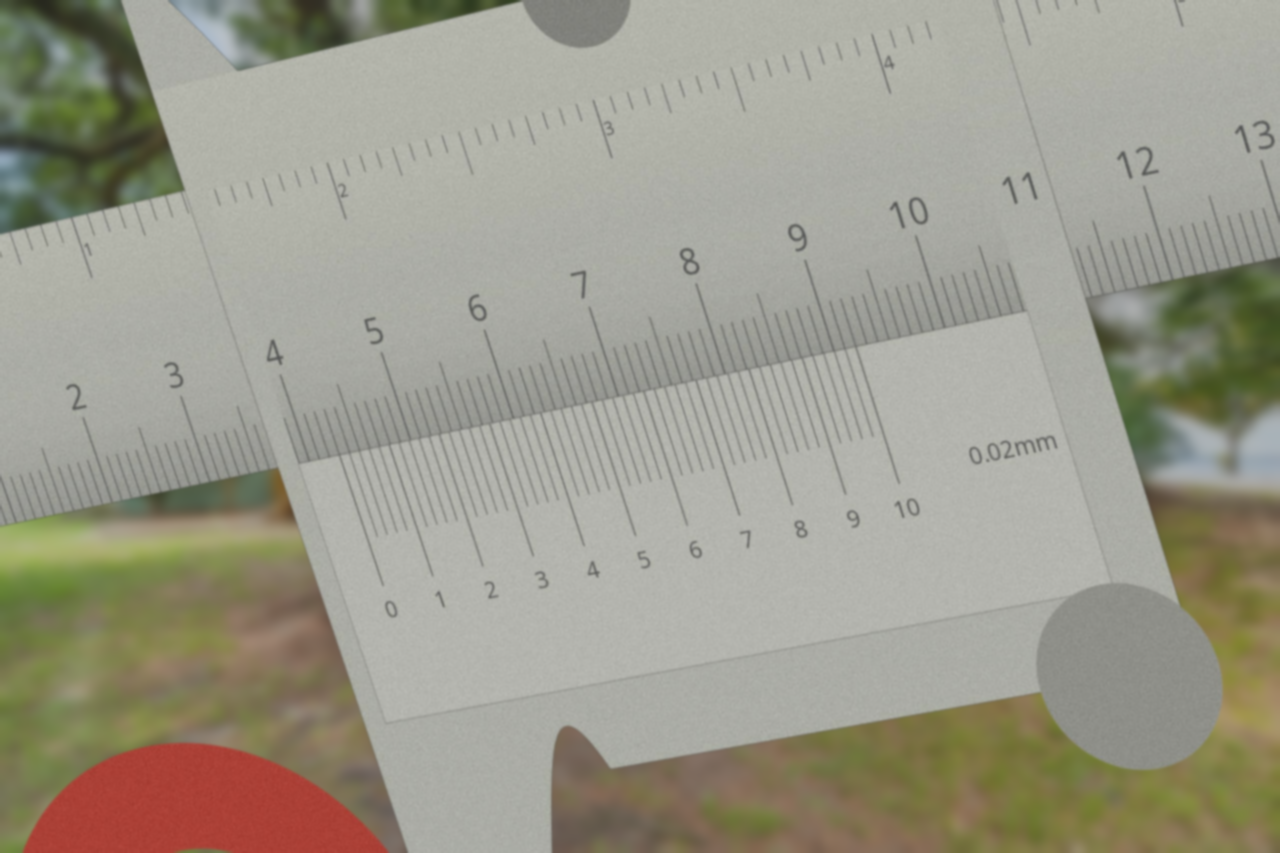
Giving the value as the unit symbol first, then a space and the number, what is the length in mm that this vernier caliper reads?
mm 43.0
